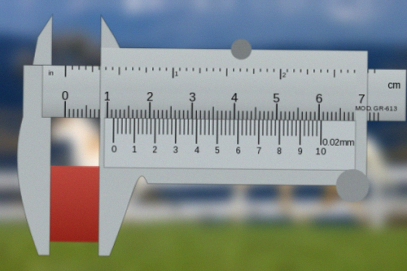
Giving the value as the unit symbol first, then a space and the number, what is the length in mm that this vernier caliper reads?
mm 11.5
